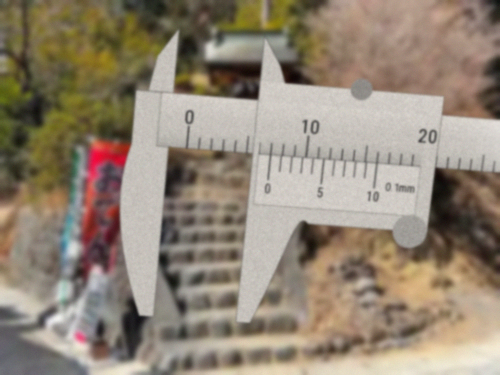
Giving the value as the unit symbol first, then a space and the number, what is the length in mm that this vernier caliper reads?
mm 7.0
